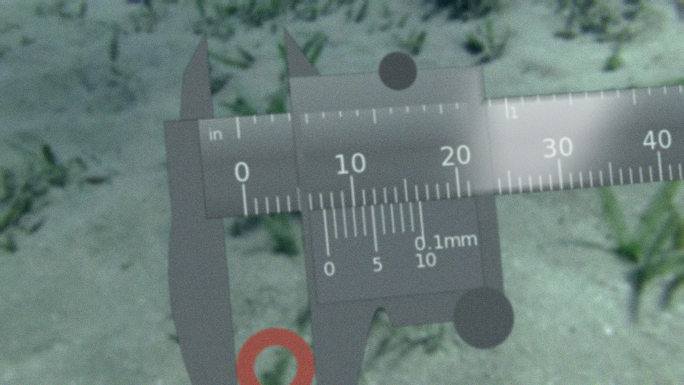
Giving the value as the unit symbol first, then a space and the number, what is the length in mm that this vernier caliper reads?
mm 7.2
